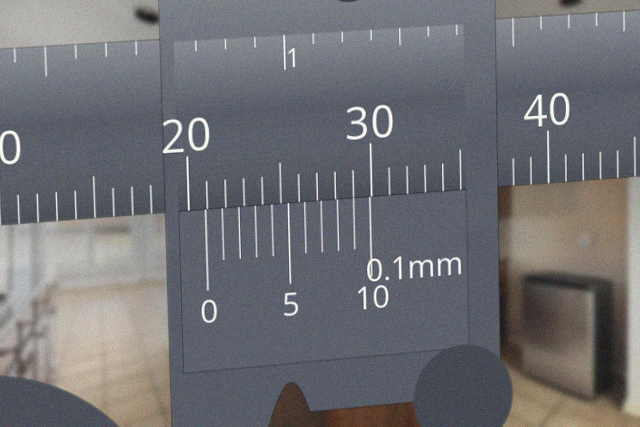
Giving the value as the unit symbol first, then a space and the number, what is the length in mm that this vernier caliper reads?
mm 20.9
